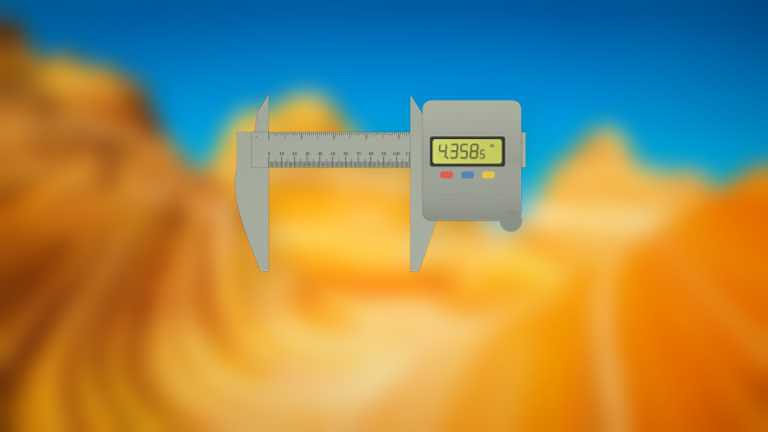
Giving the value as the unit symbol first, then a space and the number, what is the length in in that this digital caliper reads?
in 4.3585
